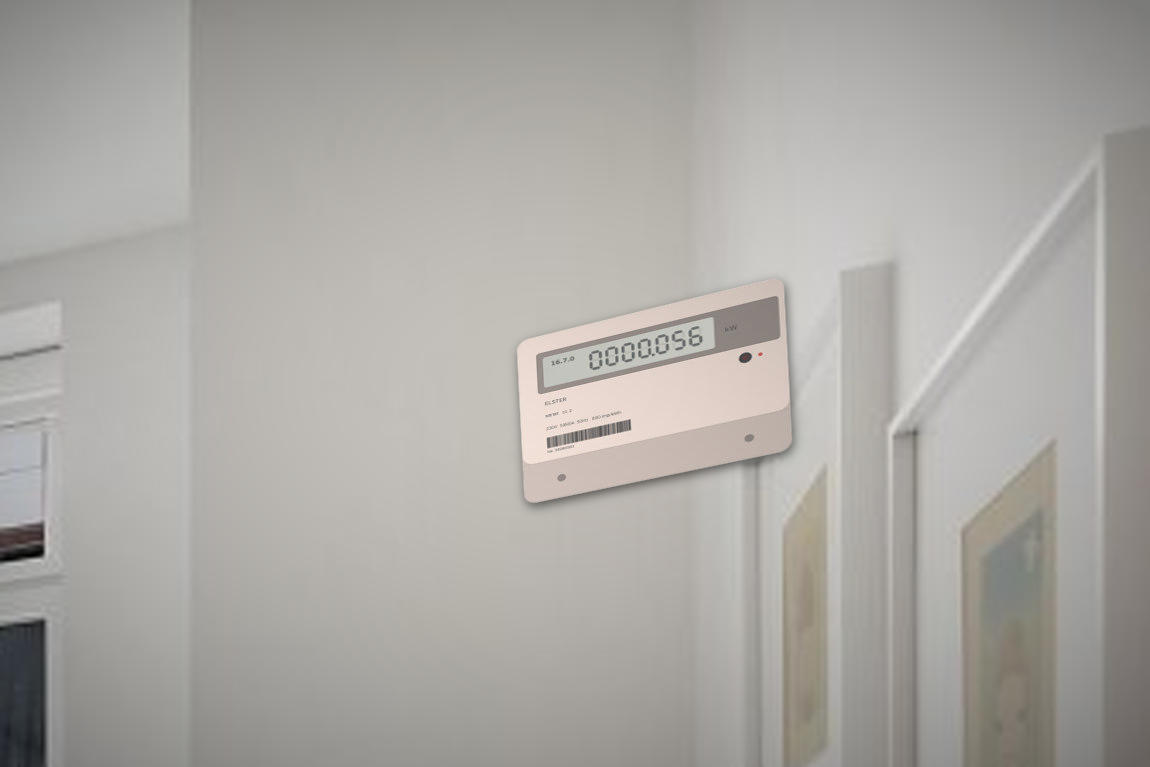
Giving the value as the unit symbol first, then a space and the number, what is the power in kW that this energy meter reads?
kW 0.056
